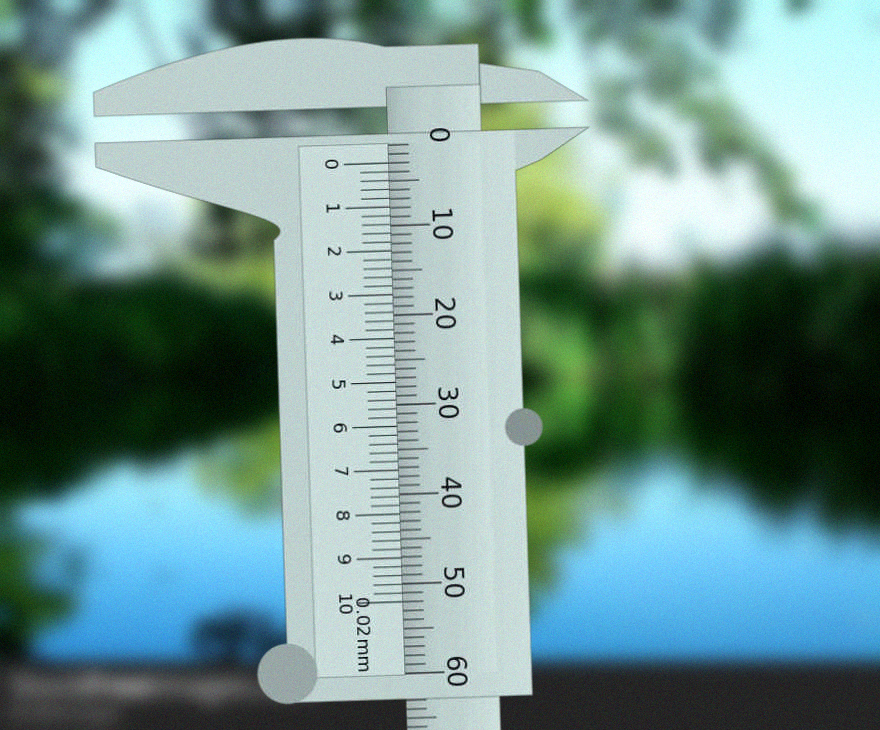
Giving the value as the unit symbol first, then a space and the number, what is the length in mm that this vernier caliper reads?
mm 3.0
